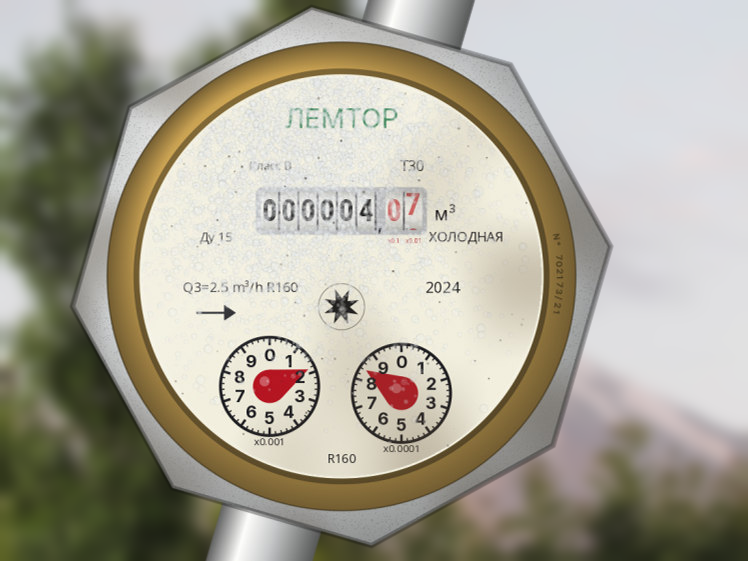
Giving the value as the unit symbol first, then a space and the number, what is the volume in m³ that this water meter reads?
m³ 4.0718
